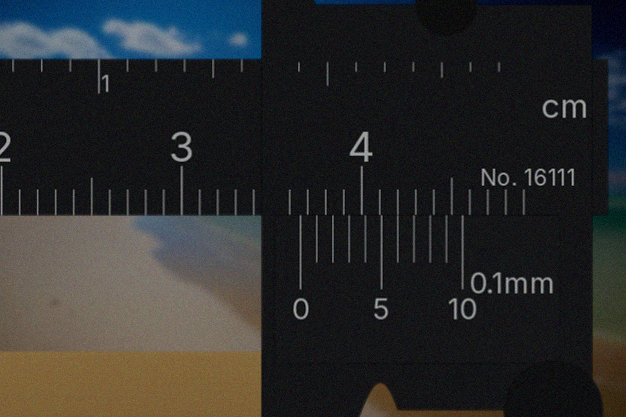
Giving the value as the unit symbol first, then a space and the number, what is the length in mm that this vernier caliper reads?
mm 36.6
